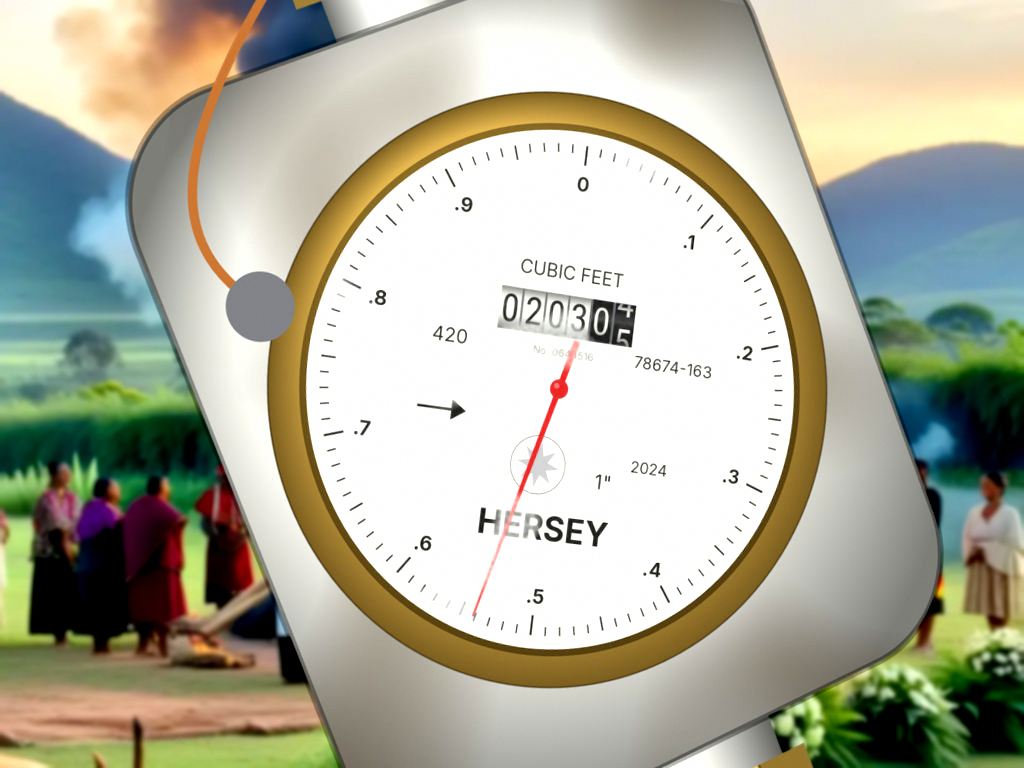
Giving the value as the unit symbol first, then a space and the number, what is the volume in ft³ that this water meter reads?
ft³ 20304.54
